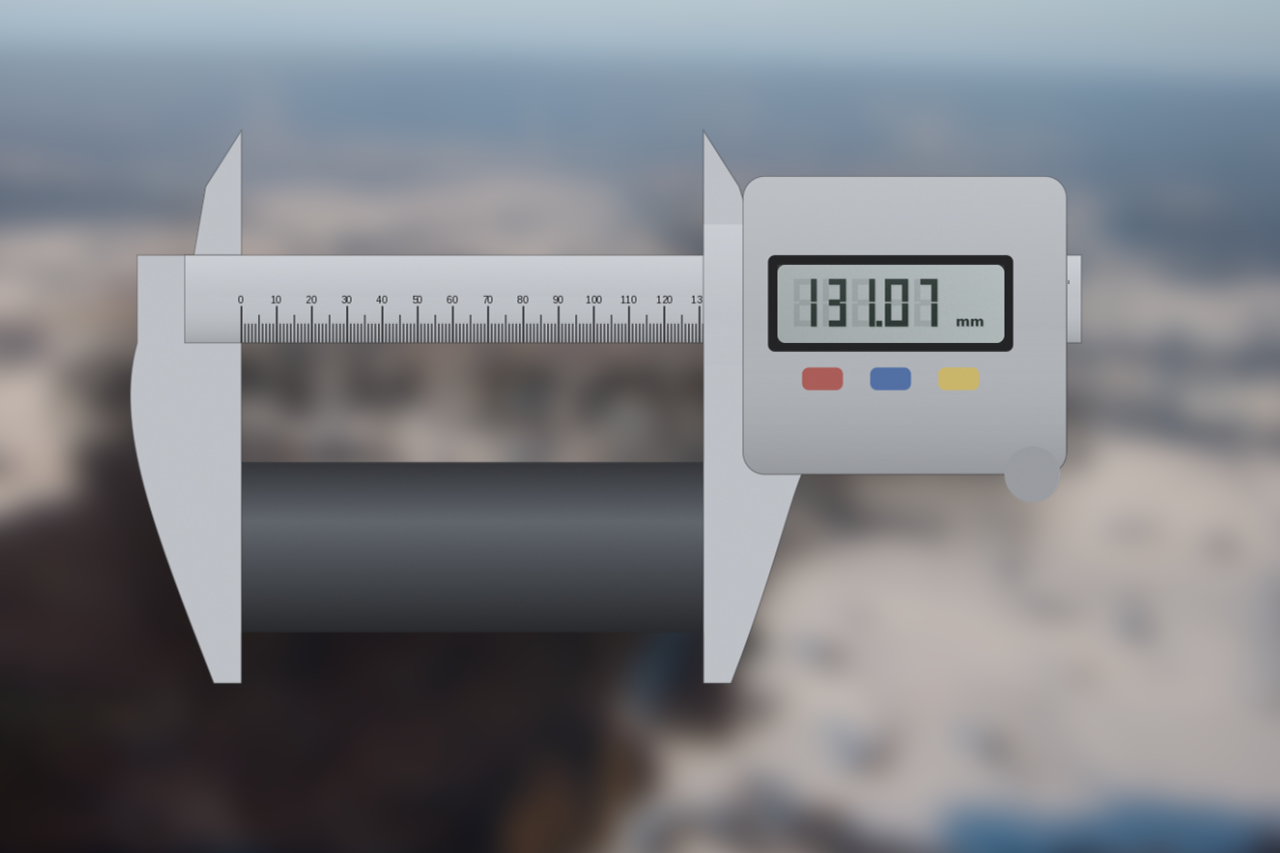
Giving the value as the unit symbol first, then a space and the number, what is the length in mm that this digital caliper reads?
mm 131.07
